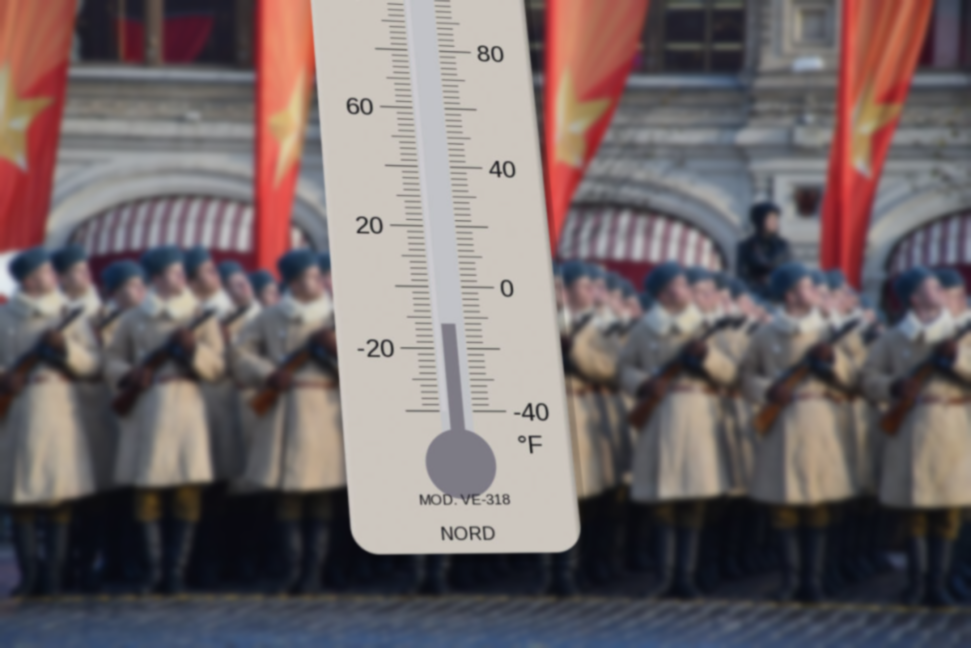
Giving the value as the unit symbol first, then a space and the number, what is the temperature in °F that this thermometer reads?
°F -12
